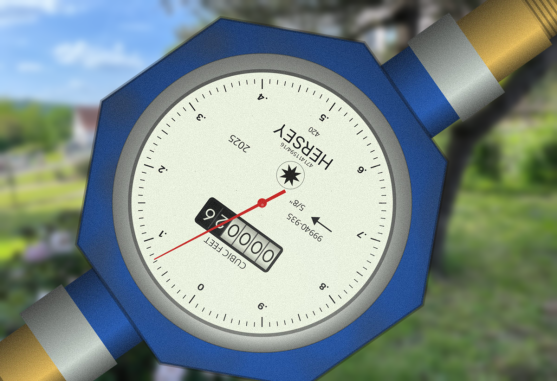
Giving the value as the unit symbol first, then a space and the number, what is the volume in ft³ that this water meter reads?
ft³ 26.07
